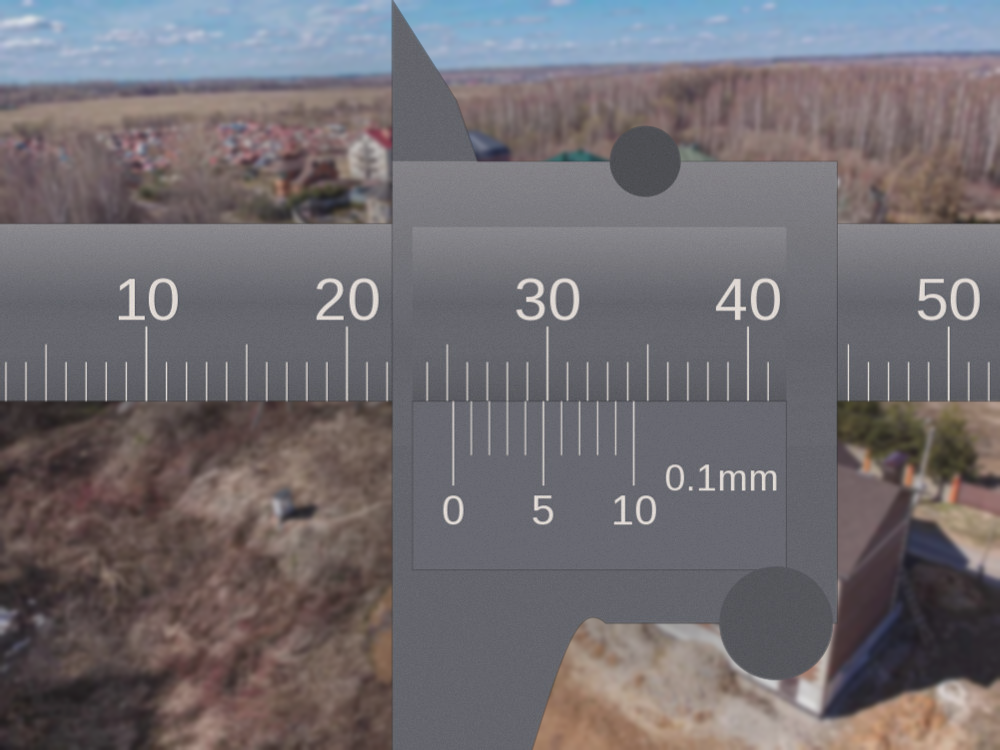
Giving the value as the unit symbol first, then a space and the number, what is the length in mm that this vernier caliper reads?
mm 25.3
